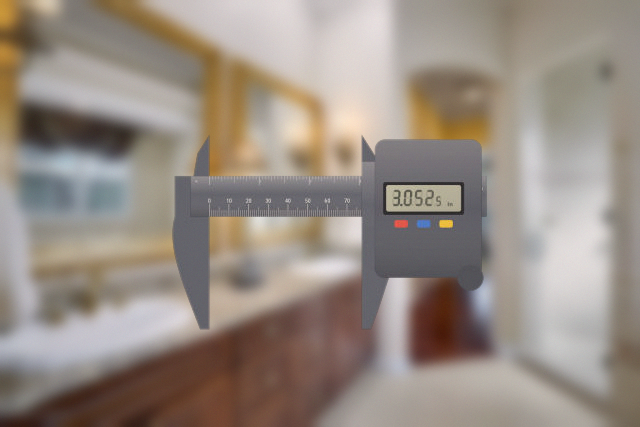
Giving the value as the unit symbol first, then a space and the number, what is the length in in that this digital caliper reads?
in 3.0525
